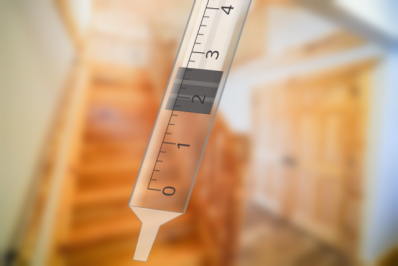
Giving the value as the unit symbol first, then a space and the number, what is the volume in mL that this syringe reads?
mL 1.7
